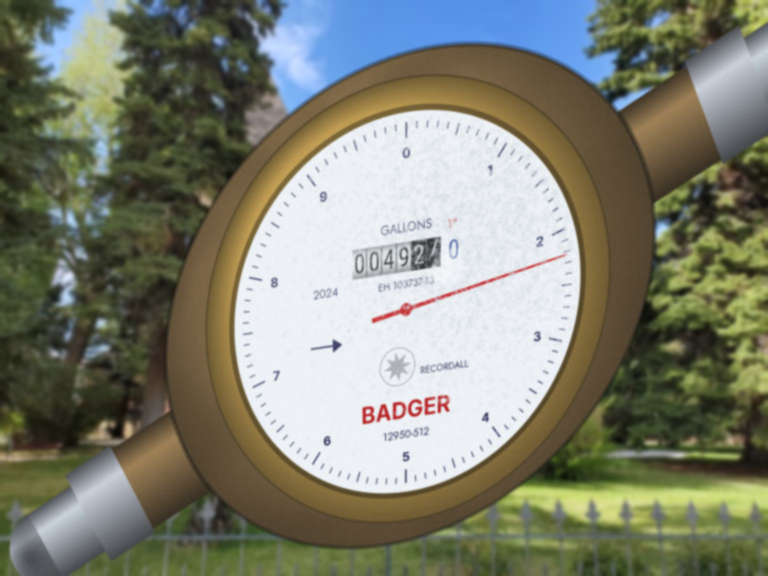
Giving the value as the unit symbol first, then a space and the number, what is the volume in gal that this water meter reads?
gal 49272.2
